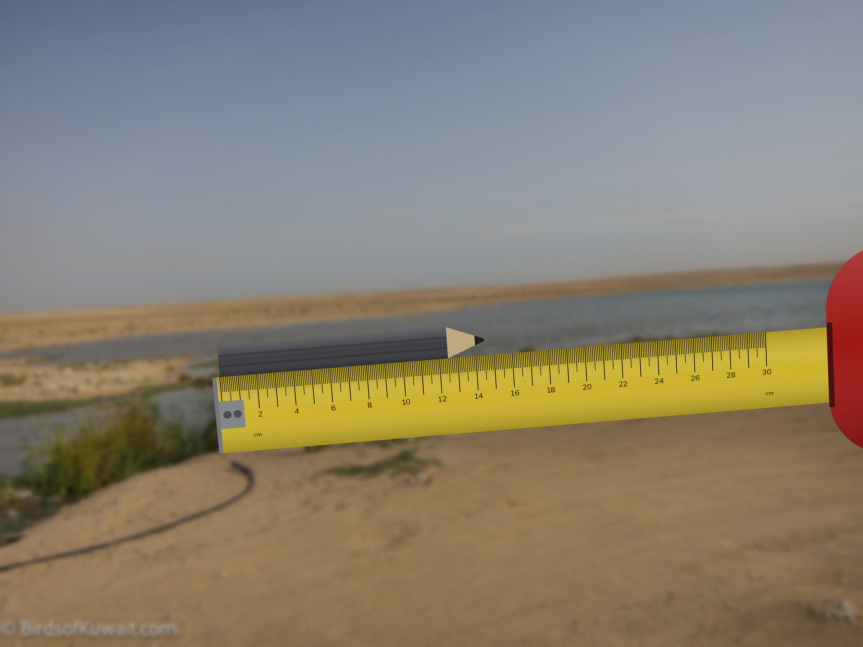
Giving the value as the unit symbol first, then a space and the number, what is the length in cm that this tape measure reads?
cm 14.5
